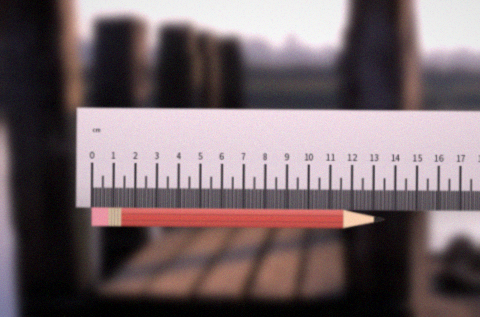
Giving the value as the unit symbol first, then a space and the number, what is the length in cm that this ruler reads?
cm 13.5
